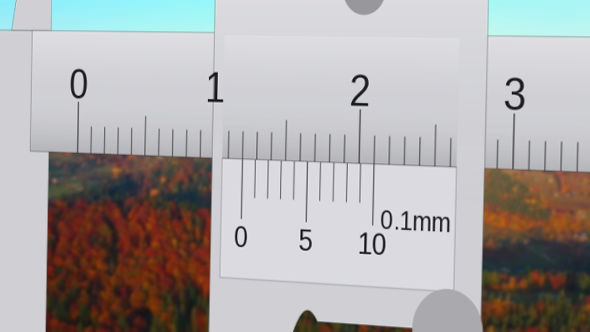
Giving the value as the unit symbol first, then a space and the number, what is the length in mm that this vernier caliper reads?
mm 12.0
